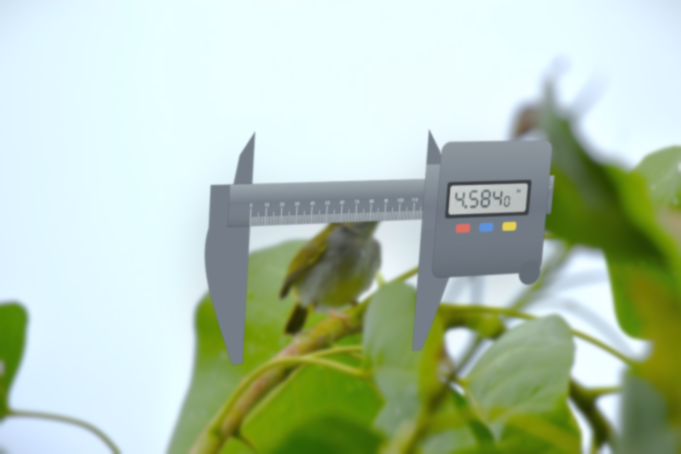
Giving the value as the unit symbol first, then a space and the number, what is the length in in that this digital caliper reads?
in 4.5840
